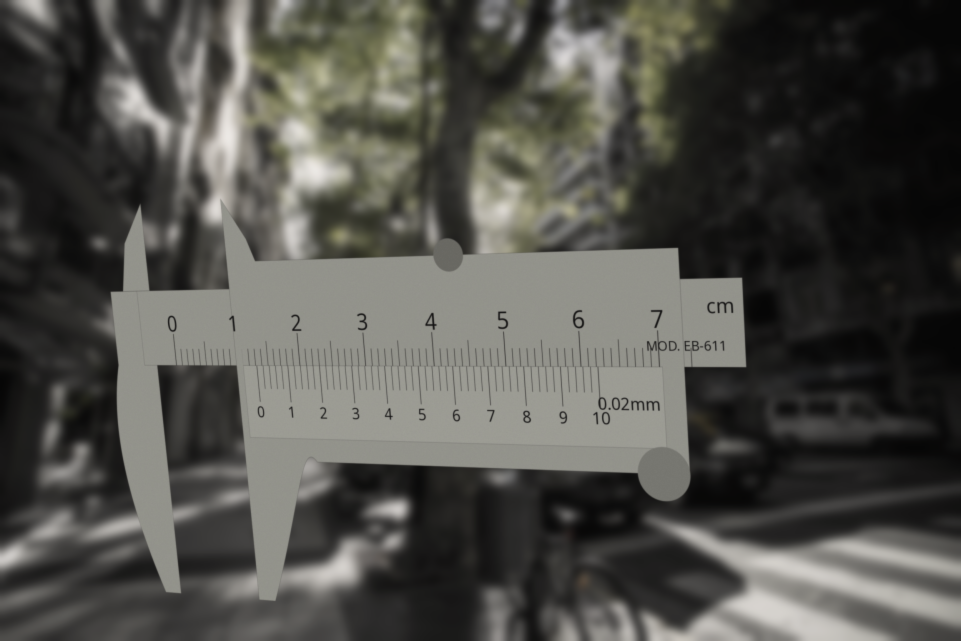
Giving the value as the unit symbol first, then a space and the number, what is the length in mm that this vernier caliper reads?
mm 13.2
